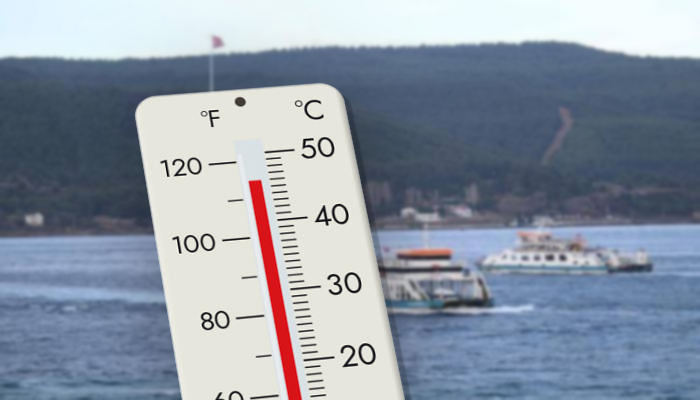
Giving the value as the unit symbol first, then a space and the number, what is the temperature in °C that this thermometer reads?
°C 46
